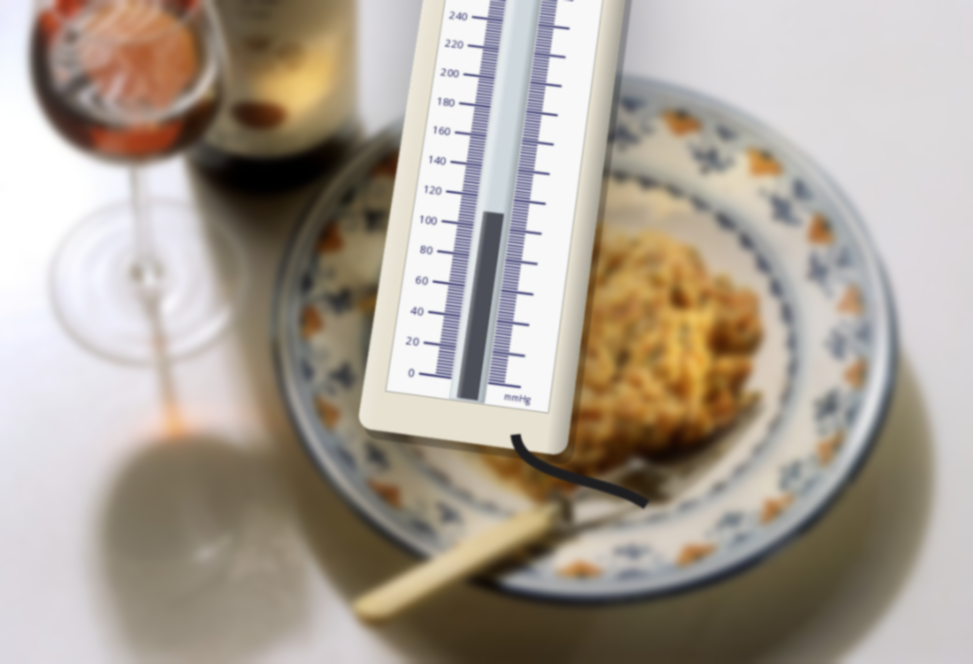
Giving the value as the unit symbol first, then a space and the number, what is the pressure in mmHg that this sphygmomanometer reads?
mmHg 110
